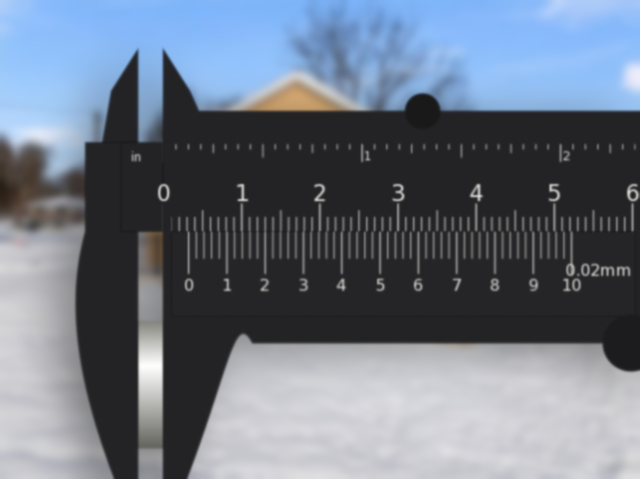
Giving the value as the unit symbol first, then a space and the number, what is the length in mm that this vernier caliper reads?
mm 3.2
